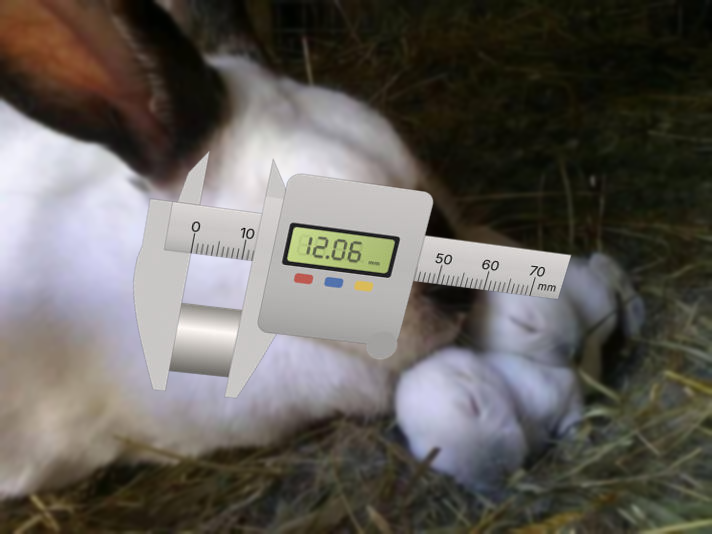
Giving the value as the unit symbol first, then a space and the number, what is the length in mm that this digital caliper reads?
mm 12.06
